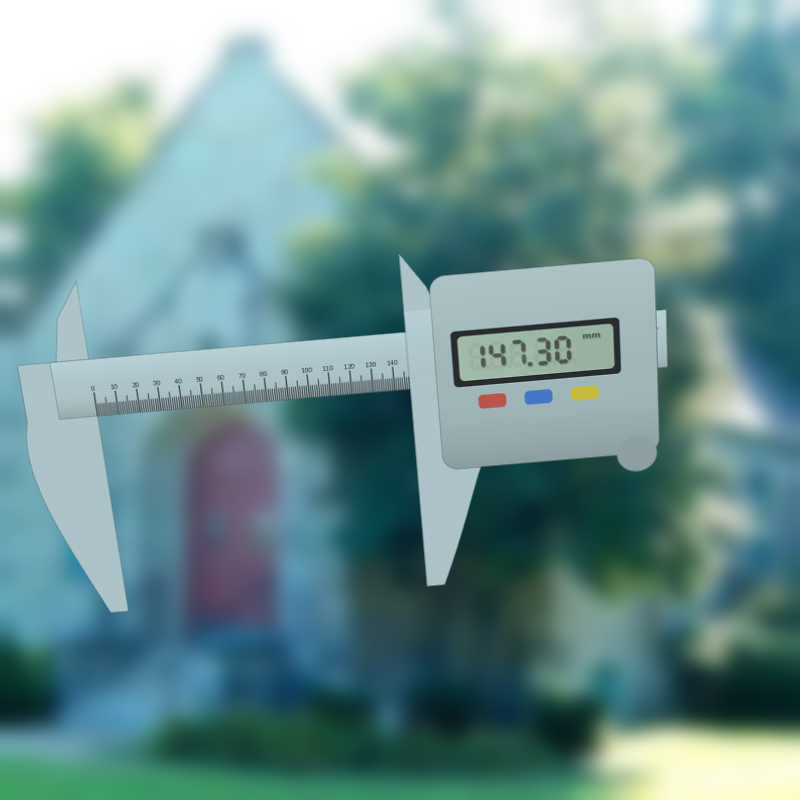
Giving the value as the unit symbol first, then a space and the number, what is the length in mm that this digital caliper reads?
mm 147.30
